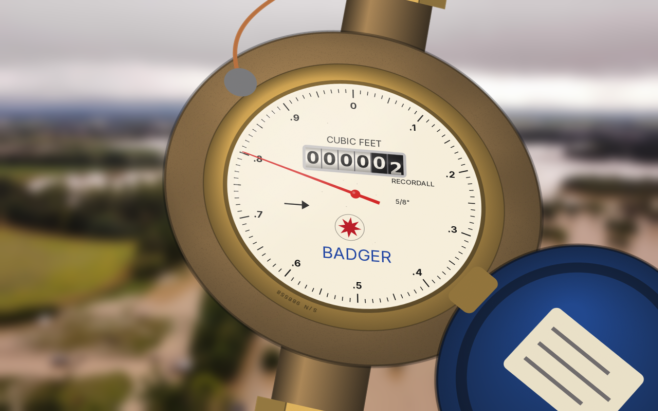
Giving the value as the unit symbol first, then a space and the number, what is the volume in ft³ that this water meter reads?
ft³ 1.80
